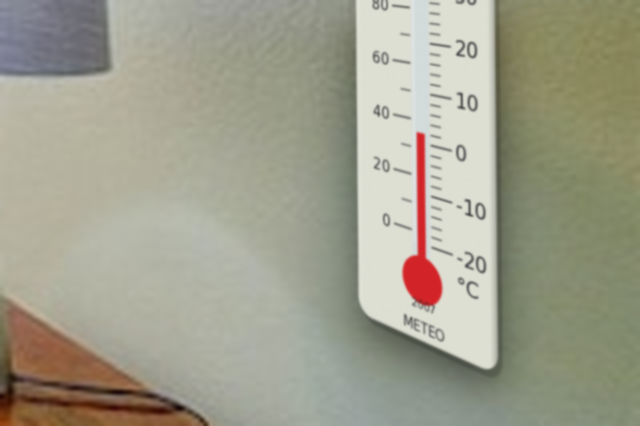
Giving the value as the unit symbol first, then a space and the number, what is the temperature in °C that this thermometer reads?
°C 2
